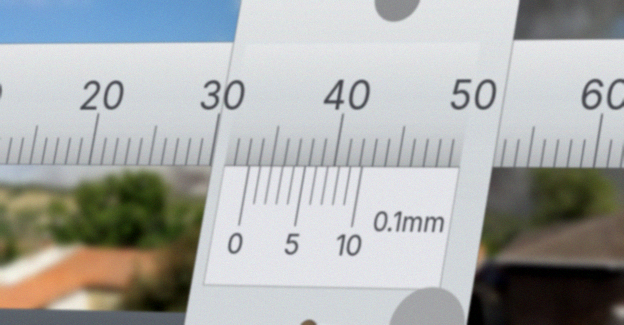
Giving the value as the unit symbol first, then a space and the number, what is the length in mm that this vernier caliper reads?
mm 33.2
